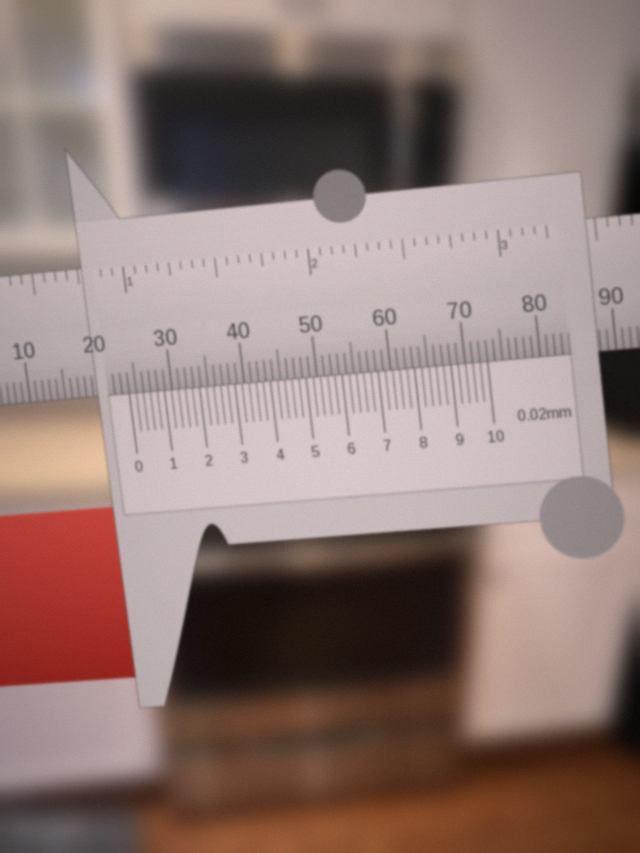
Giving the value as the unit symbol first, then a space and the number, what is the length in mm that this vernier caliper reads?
mm 24.0
